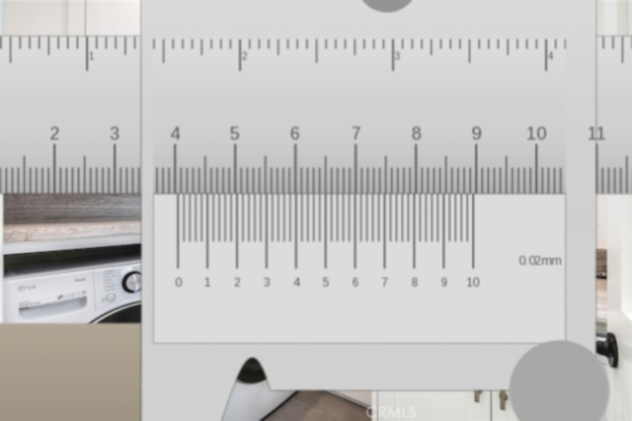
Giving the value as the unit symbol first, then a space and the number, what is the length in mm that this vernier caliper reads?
mm 40.5
